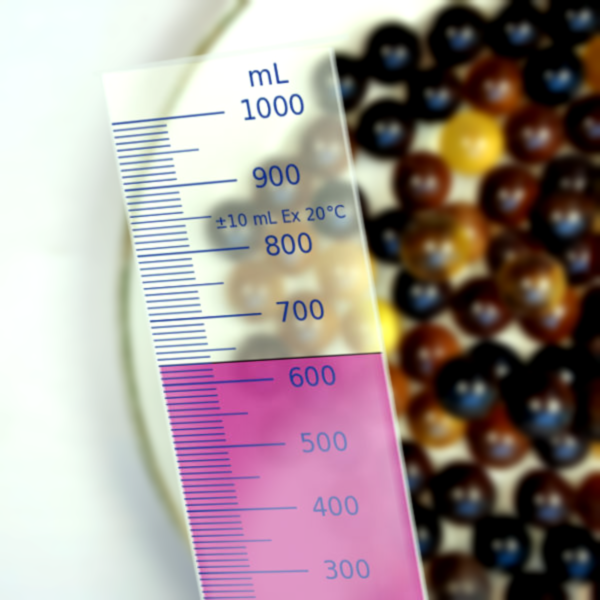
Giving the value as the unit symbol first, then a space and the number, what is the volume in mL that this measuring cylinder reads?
mL 630
